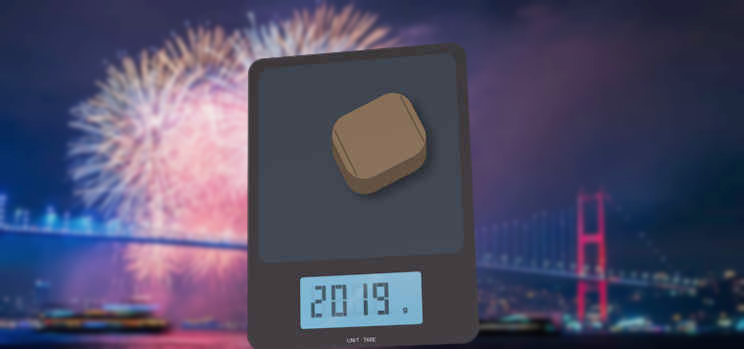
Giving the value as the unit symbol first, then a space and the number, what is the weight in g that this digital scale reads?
g 2019
